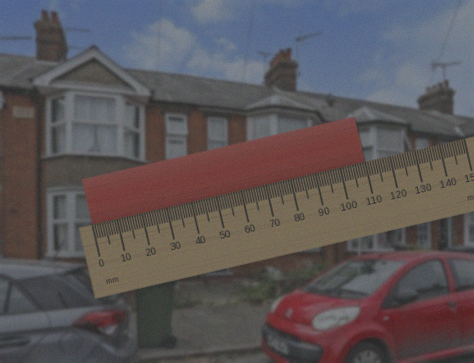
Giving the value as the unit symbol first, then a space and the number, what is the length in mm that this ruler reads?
mm 110
